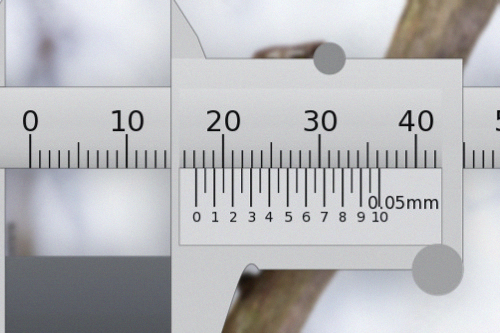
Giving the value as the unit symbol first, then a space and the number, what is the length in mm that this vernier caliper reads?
mm 17.2
